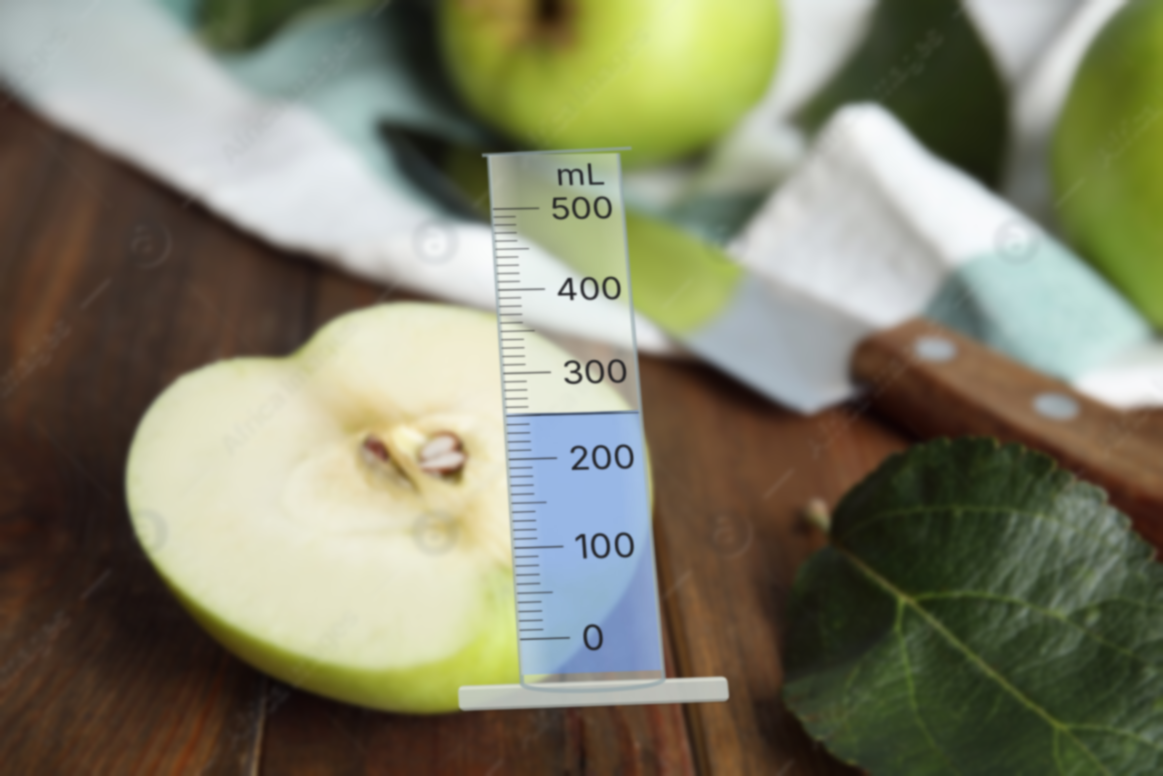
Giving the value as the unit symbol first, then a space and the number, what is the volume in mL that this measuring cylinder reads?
mL 250
